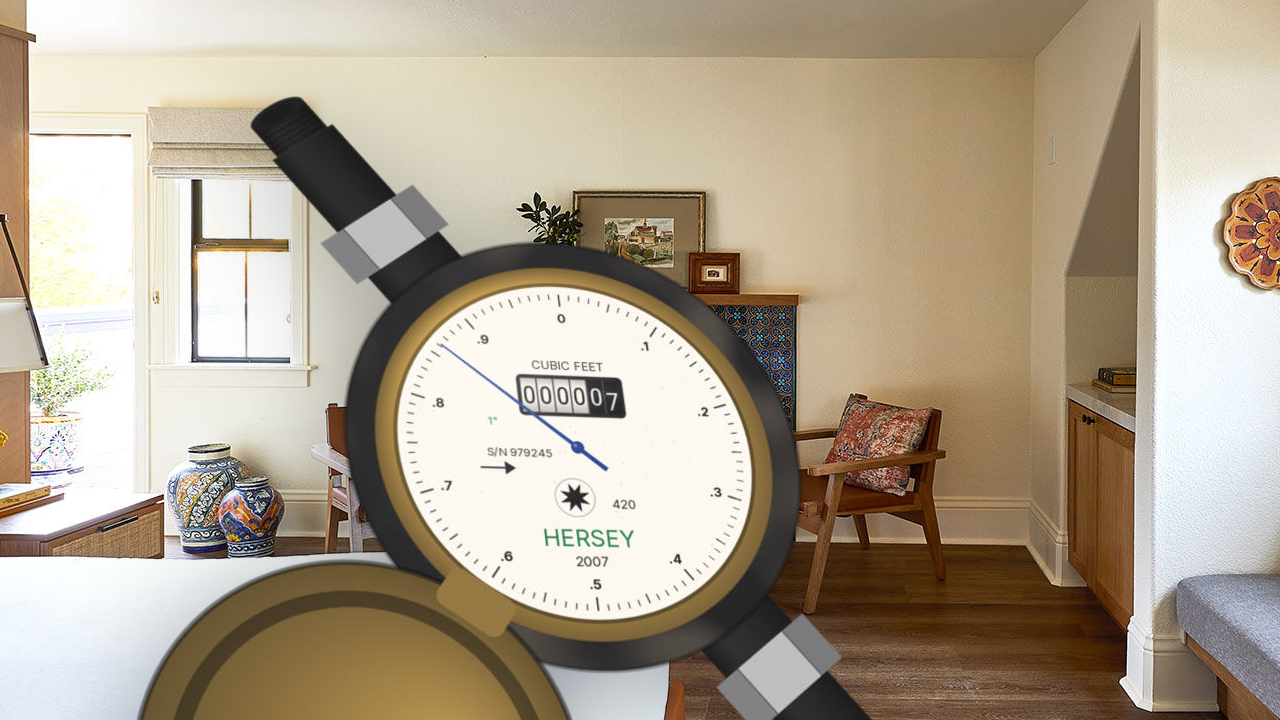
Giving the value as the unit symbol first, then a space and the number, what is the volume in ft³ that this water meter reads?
ft³ 6.86
